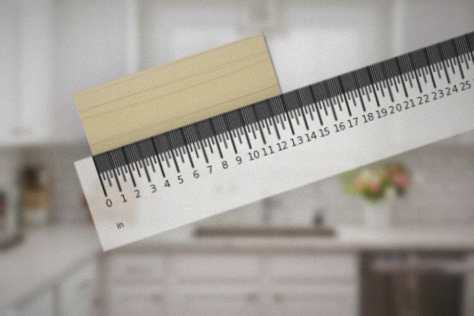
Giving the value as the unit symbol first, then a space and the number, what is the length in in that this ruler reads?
in 13
